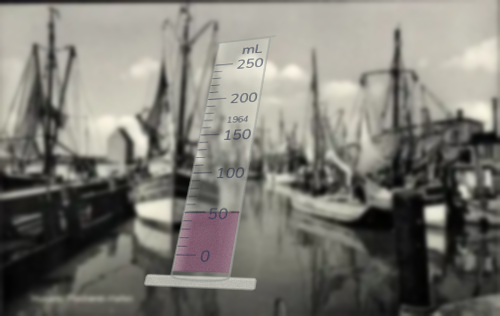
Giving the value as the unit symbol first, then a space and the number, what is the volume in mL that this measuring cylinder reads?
mL 50
